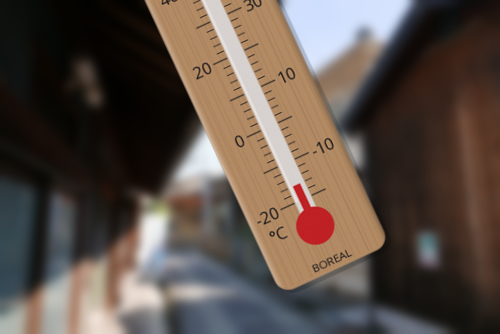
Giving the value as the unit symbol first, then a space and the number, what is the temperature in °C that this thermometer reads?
°C -16
